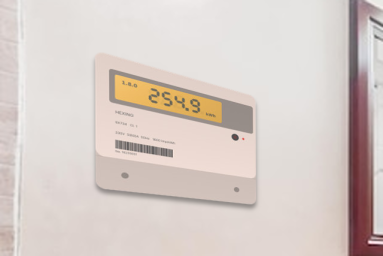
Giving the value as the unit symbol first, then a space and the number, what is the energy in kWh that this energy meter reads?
kWh 254.9
